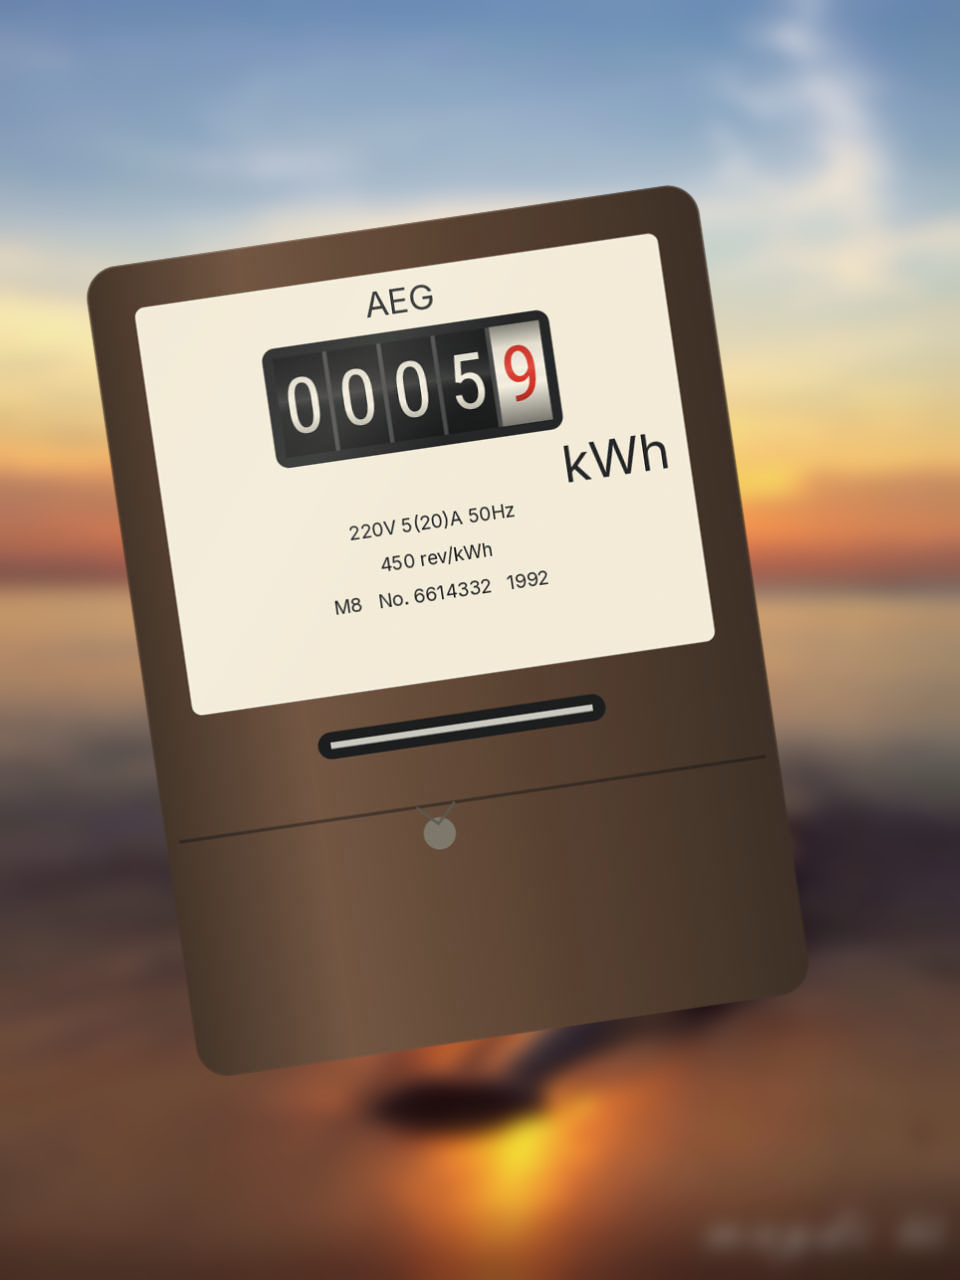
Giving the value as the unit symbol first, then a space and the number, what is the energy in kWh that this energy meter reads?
kWh 5.9
